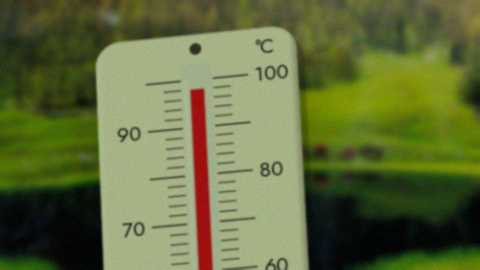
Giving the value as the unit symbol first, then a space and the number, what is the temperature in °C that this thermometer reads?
°C 98
